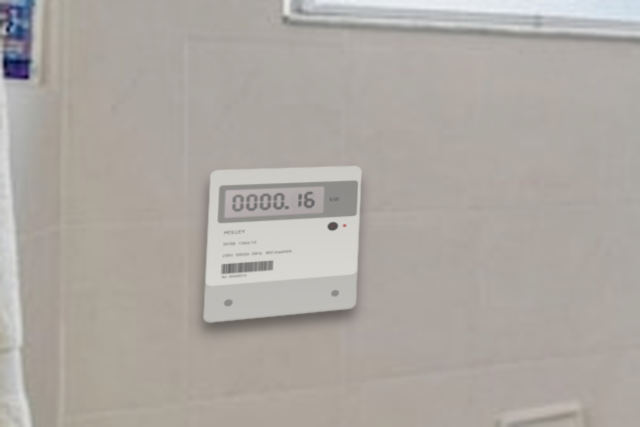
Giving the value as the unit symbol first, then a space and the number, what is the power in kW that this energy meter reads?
kW 0.16
